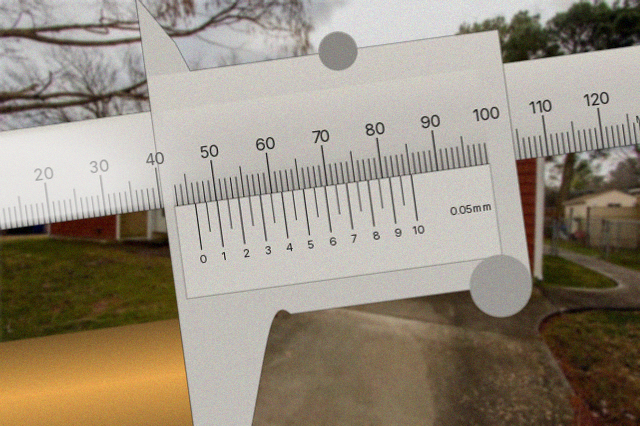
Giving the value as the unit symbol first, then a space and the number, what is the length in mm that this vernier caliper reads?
mm 46.2
